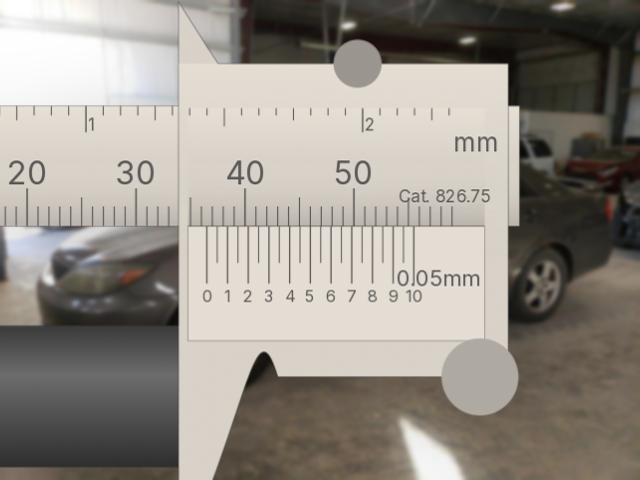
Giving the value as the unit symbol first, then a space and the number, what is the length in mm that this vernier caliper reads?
mm 36.5
